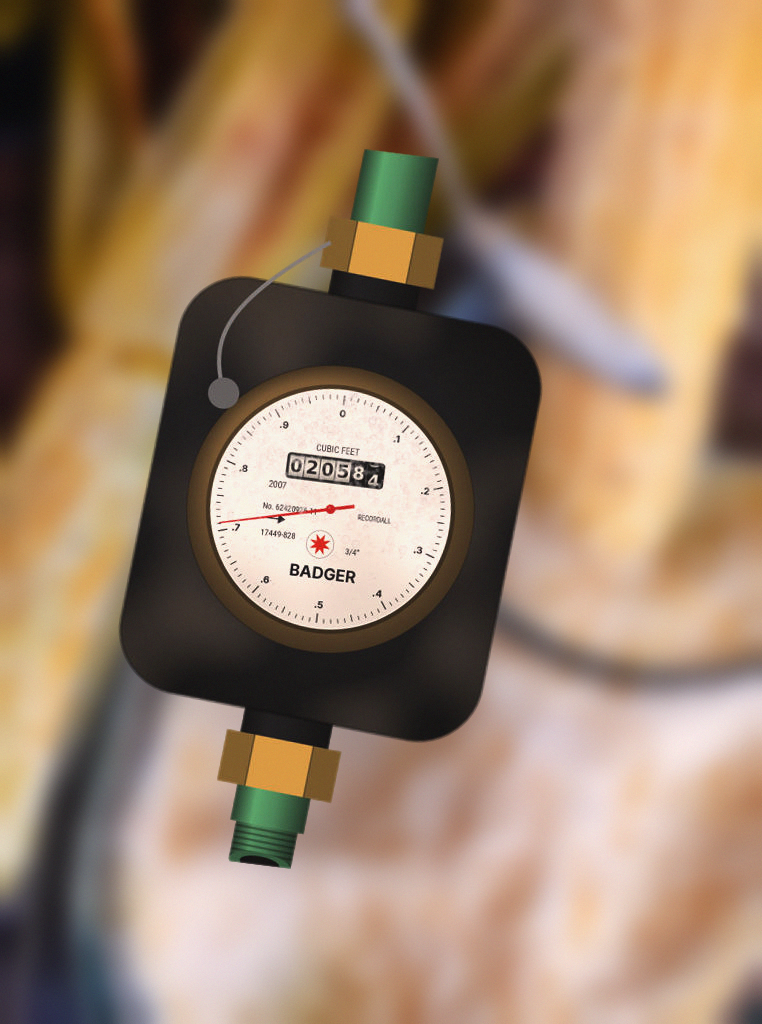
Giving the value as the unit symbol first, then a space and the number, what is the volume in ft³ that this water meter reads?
ft³ 20583.71
